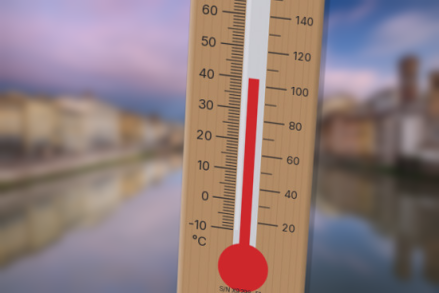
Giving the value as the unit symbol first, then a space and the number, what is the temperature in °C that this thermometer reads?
°C 40
